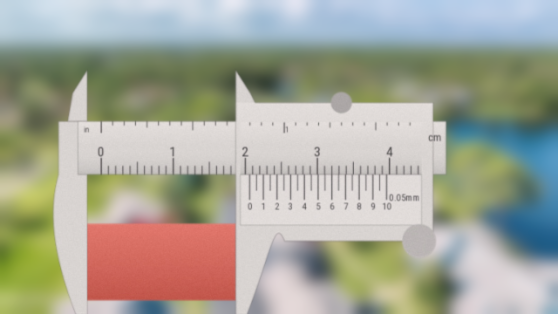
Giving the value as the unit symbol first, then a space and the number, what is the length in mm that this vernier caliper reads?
mm 20.6
